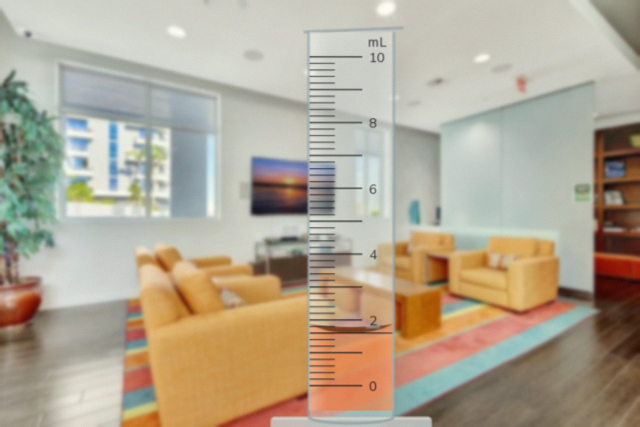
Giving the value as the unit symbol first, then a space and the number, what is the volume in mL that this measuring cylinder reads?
mL 1.6
